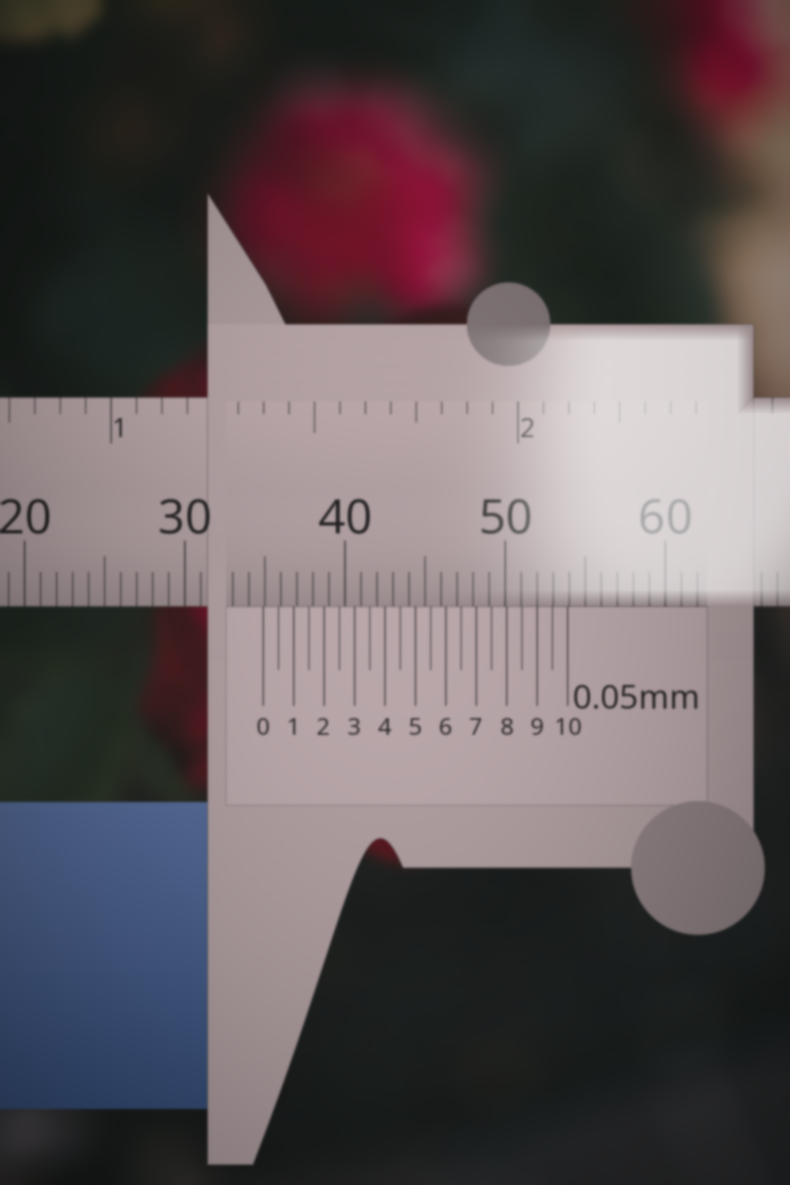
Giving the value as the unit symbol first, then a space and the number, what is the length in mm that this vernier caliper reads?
mm 34.9
